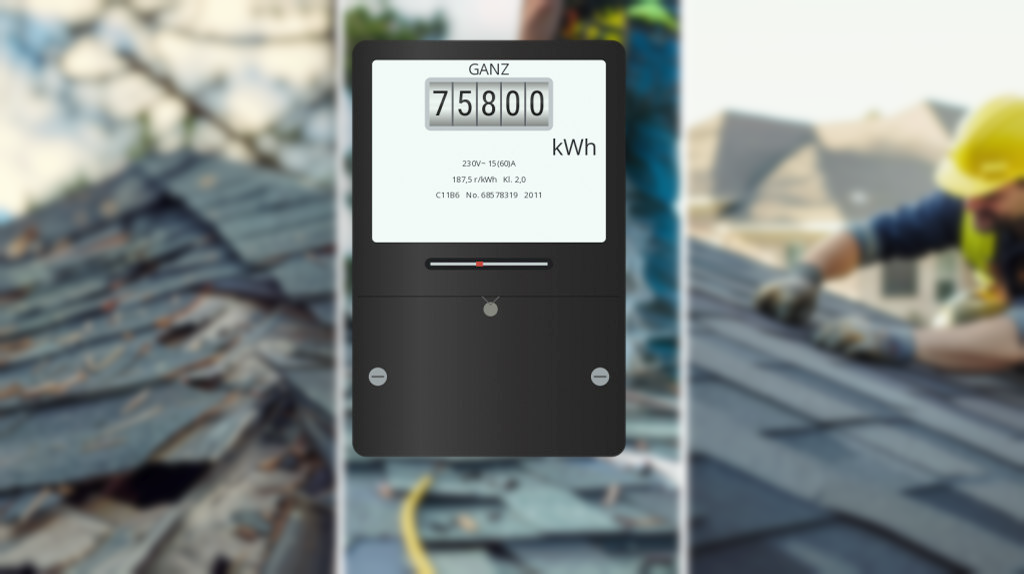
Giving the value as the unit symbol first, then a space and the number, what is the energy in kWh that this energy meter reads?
kWh 75800
